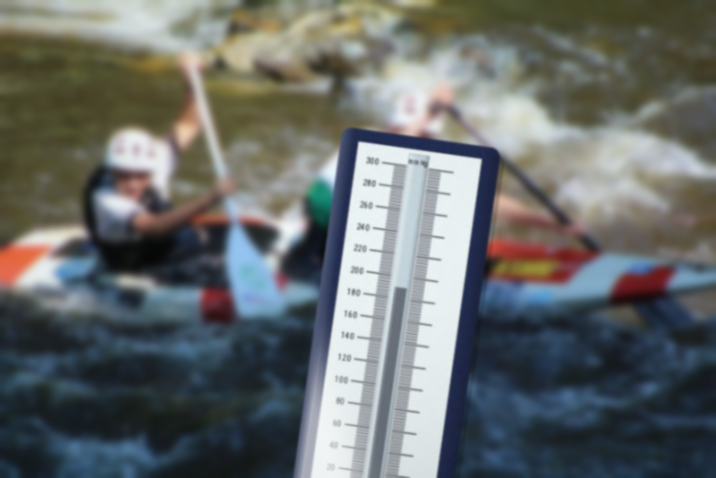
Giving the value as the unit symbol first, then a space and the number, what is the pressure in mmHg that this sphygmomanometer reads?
mmHg 190
